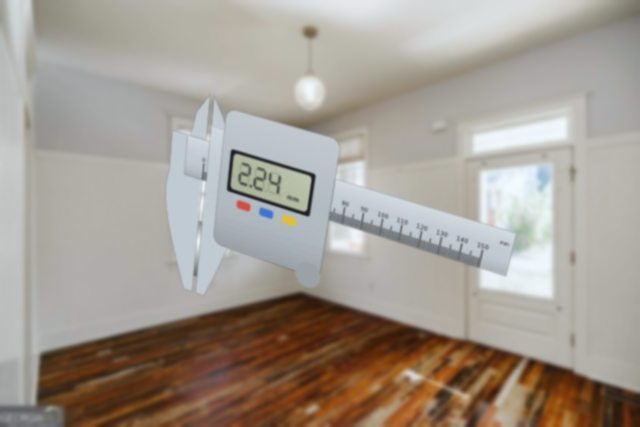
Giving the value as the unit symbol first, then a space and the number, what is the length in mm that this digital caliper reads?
mm 2.24
